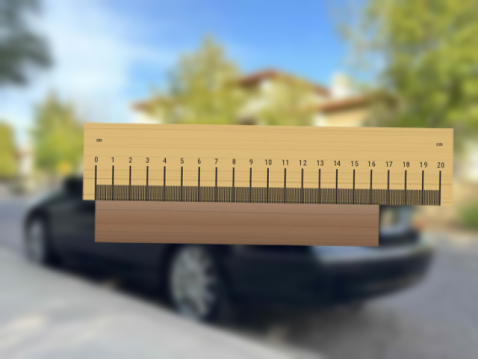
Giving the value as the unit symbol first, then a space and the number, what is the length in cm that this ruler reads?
cm 16.5
